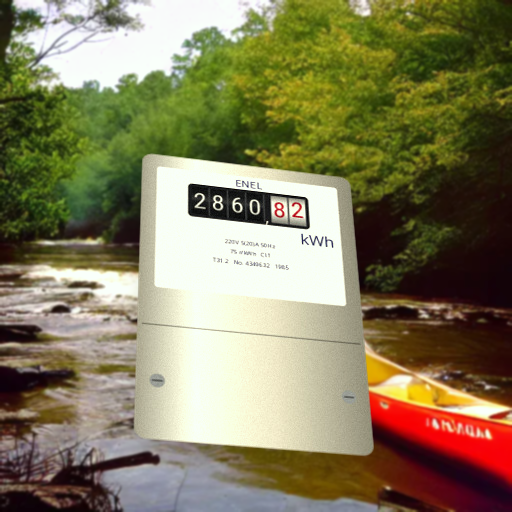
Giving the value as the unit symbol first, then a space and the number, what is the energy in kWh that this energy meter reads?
kWh 2860.82
